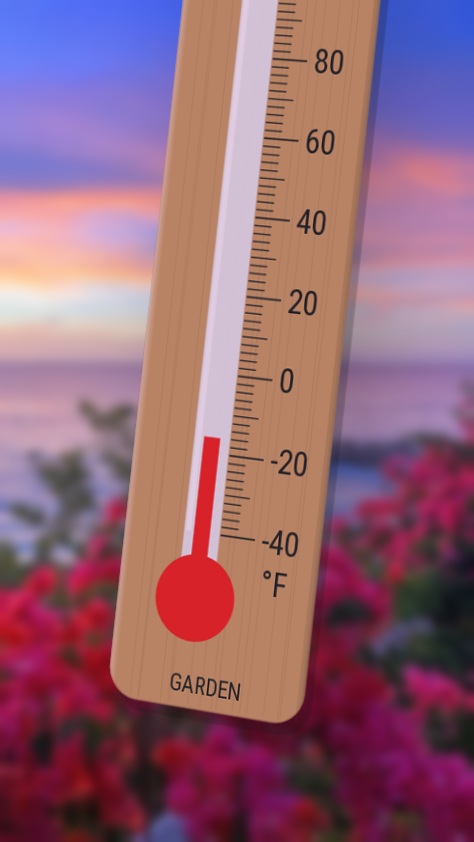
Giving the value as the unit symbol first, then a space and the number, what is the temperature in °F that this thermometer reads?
°F -16
